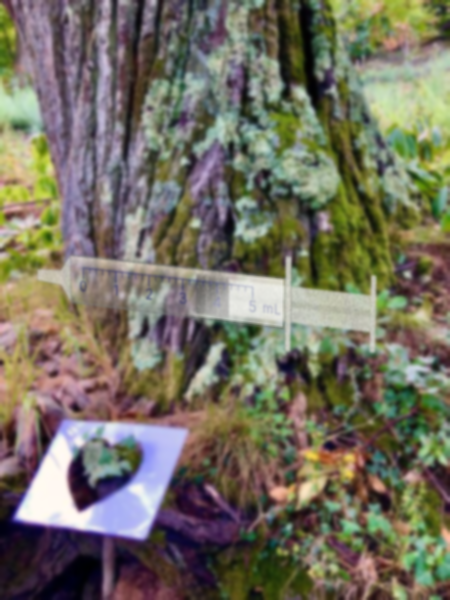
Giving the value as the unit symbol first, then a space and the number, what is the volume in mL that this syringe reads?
mL 3.4
